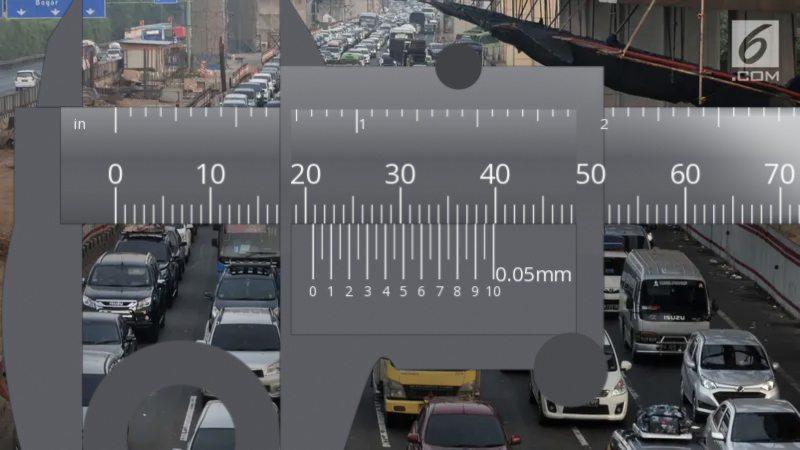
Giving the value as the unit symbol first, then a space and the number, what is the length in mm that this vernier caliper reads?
mm 20.8
